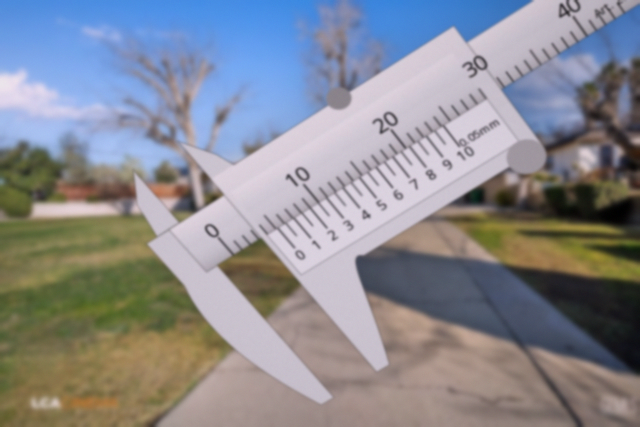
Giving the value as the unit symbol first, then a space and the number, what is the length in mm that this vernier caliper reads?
mm 5.2
